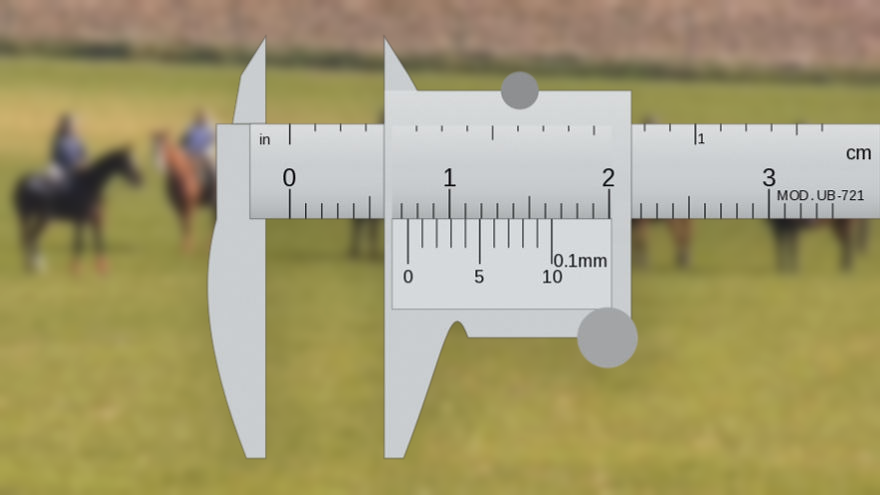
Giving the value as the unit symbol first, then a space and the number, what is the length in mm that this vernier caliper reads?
mm 7.4
